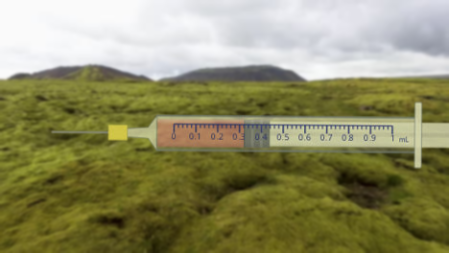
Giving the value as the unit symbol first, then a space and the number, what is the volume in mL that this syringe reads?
mL 0.32
